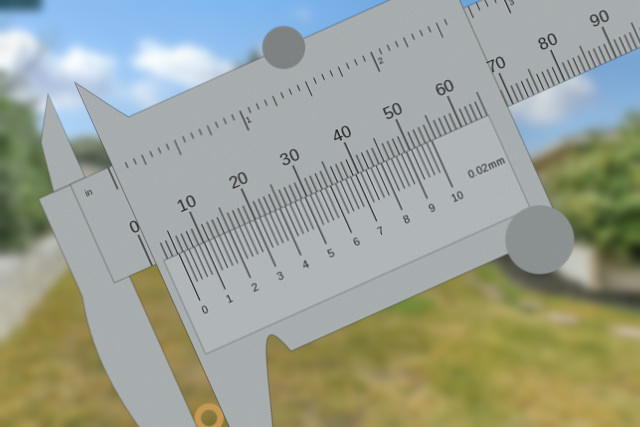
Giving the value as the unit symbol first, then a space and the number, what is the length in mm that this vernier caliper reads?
mm 5.2
